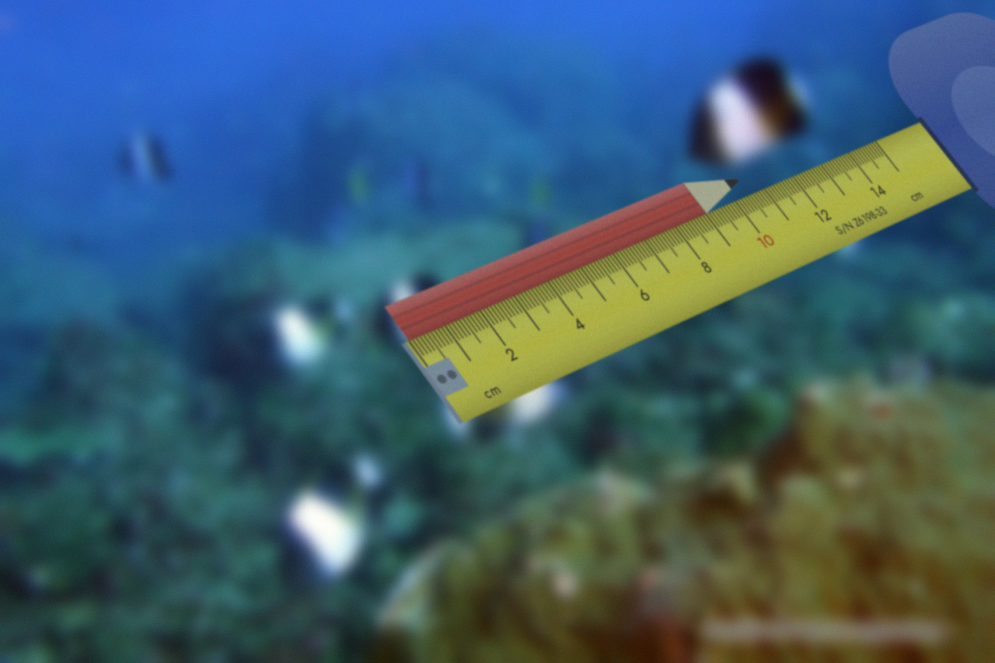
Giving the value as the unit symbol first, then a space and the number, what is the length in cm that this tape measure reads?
cm 10.5
